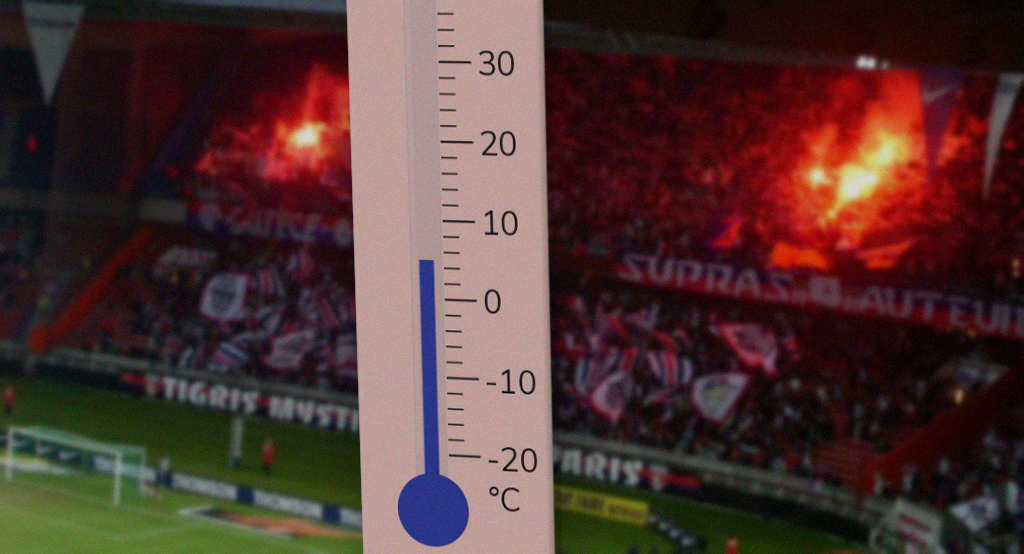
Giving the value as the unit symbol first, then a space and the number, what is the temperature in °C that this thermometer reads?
°C 5
